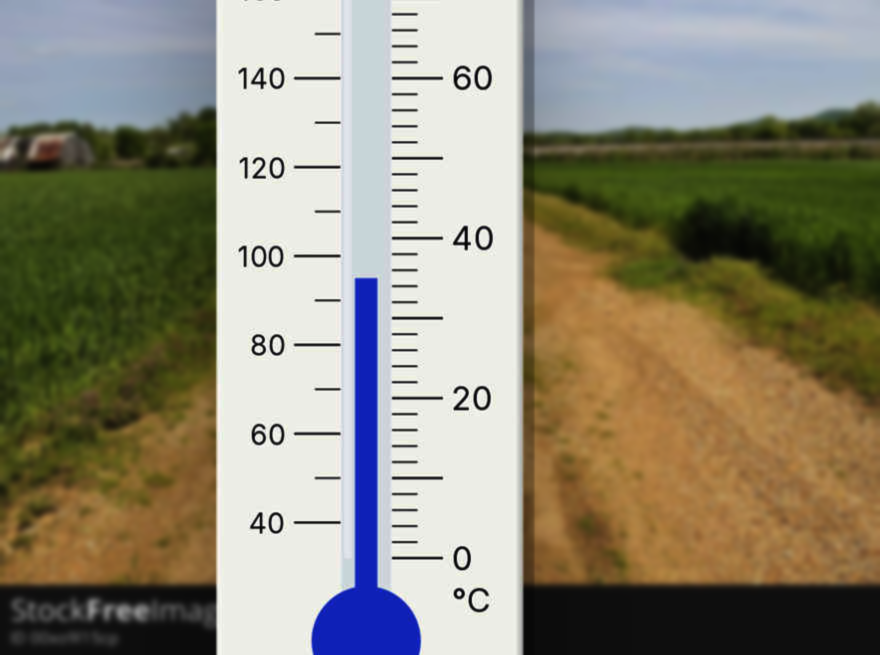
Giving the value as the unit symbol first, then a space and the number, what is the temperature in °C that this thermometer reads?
°C 35
